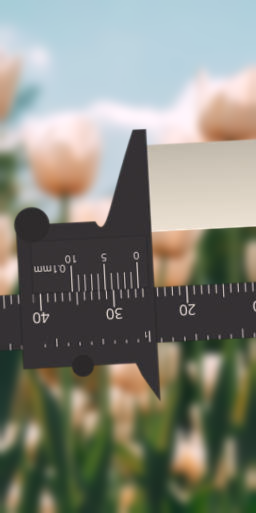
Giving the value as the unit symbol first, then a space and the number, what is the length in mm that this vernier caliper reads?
mm 26.6
